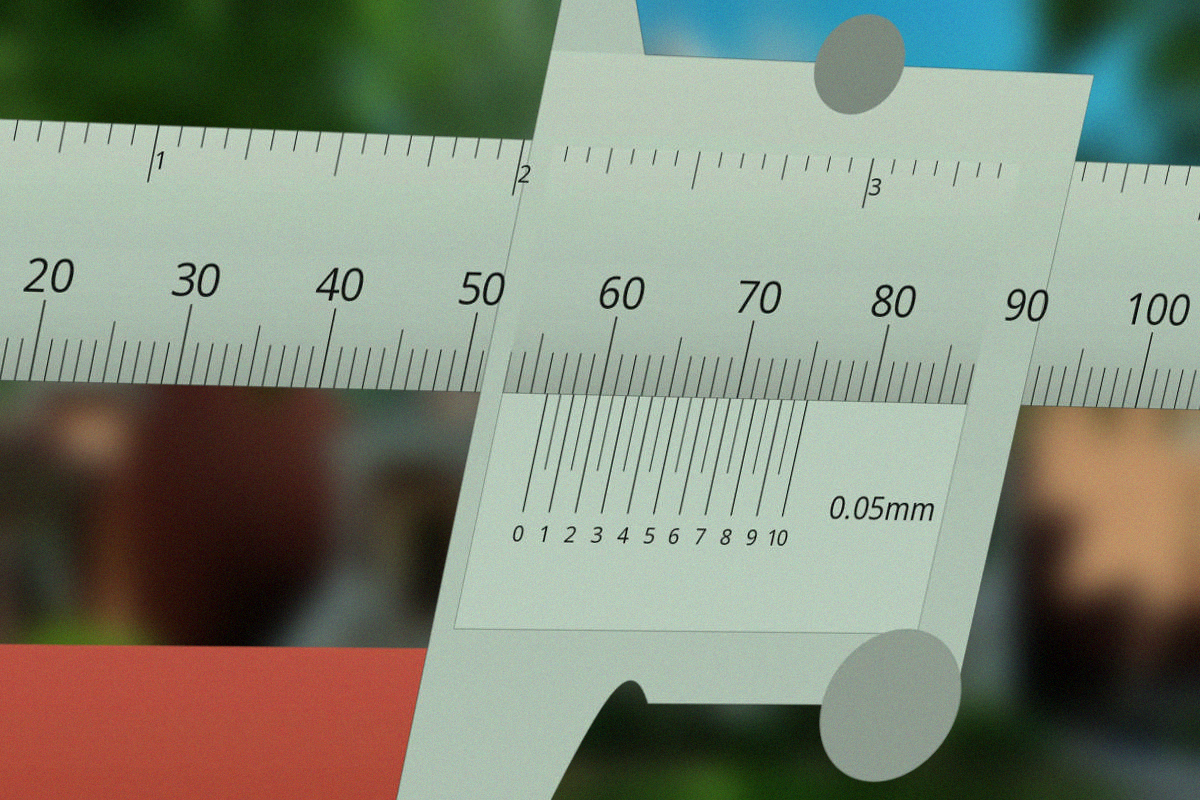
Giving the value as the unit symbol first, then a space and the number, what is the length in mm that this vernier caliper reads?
mm 56.2
